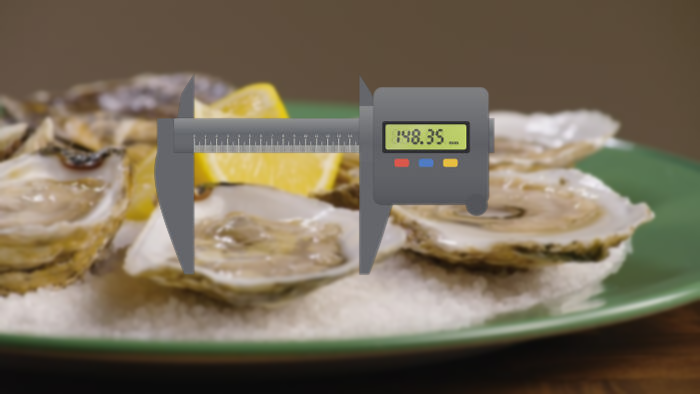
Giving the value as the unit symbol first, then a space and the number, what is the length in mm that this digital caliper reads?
mm 148.35
